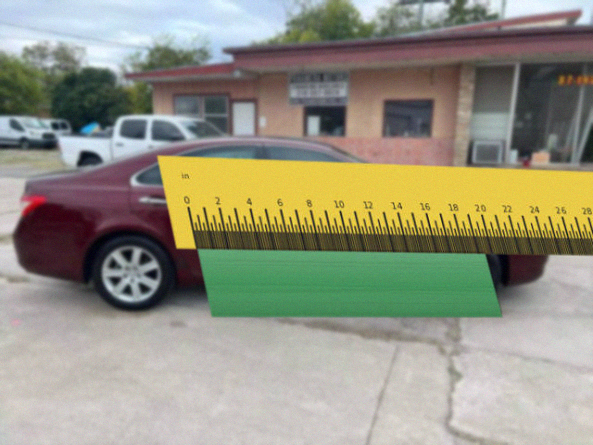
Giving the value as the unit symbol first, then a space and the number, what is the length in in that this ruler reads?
in 19.5
